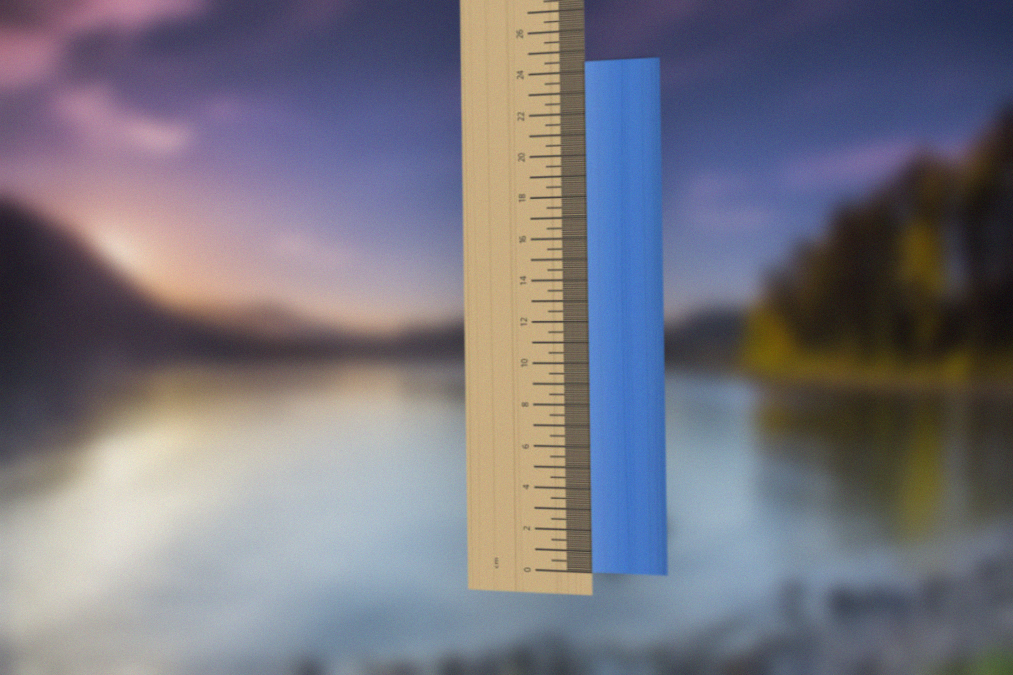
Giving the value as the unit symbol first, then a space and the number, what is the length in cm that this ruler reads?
cm 24.5
